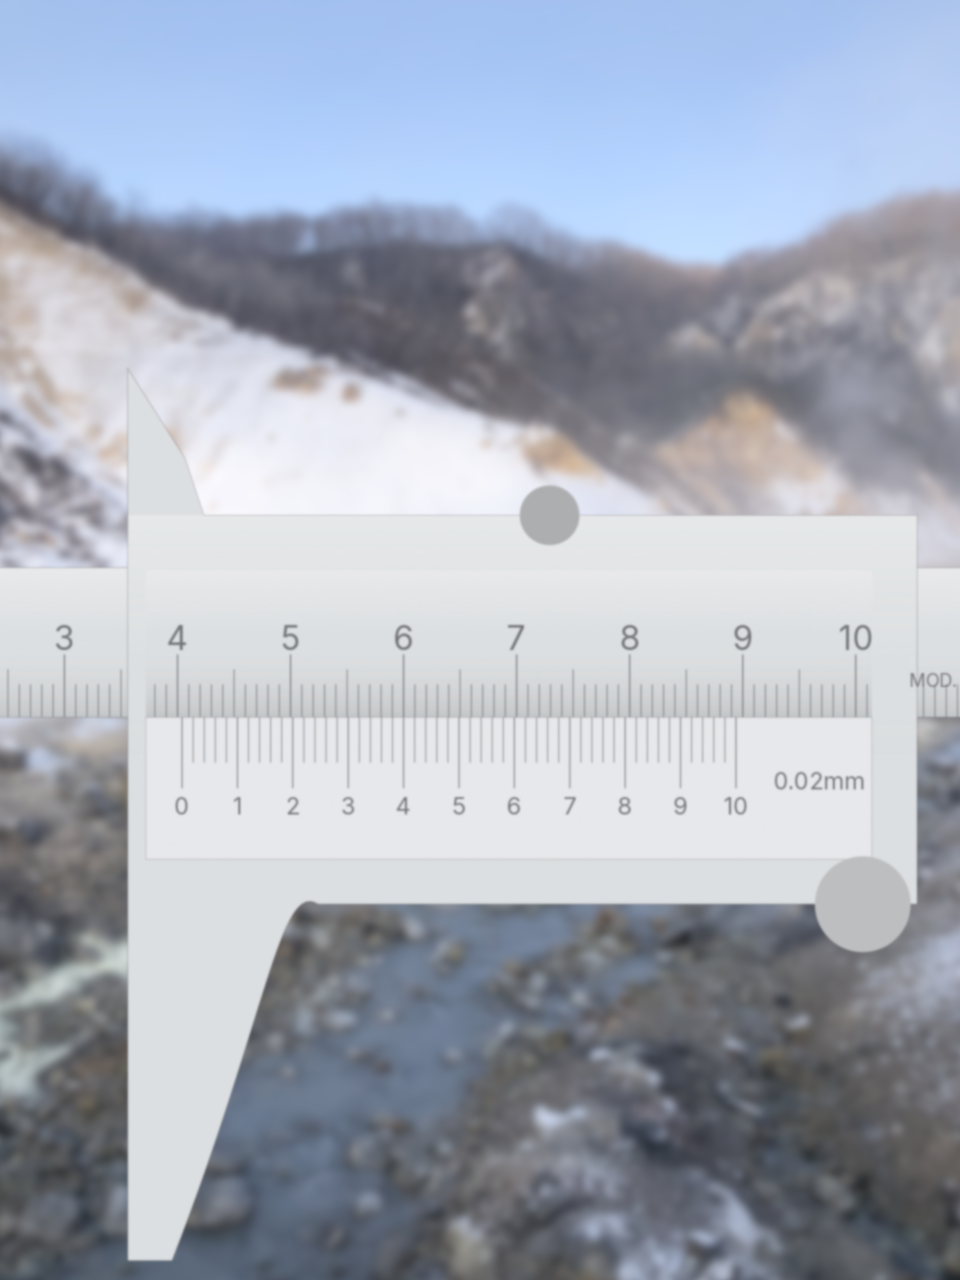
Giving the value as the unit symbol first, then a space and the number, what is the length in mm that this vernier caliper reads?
mm 40.4
